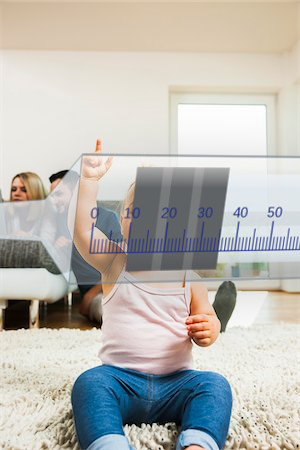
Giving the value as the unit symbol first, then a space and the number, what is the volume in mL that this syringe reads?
mL 10
